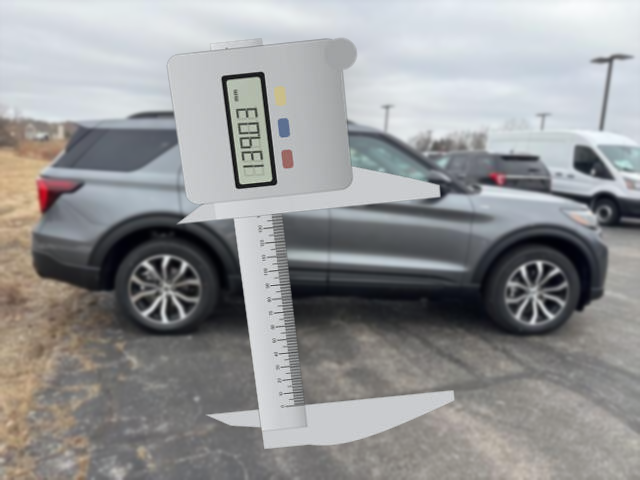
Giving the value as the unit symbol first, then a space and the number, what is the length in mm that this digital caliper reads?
mm 139.03
